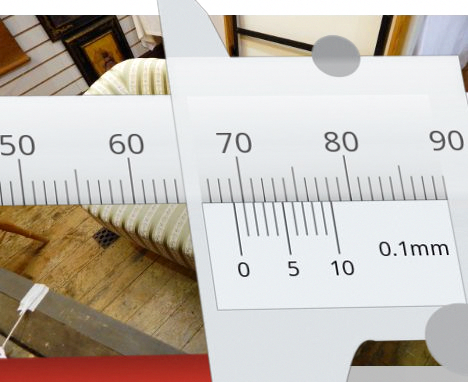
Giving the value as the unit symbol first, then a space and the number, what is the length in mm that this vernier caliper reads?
mm 69.1
